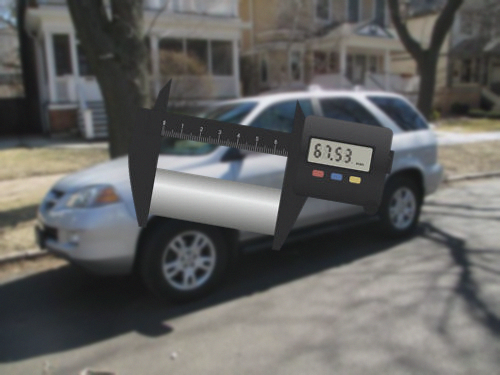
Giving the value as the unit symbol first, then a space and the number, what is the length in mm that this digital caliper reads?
mm 67.53
